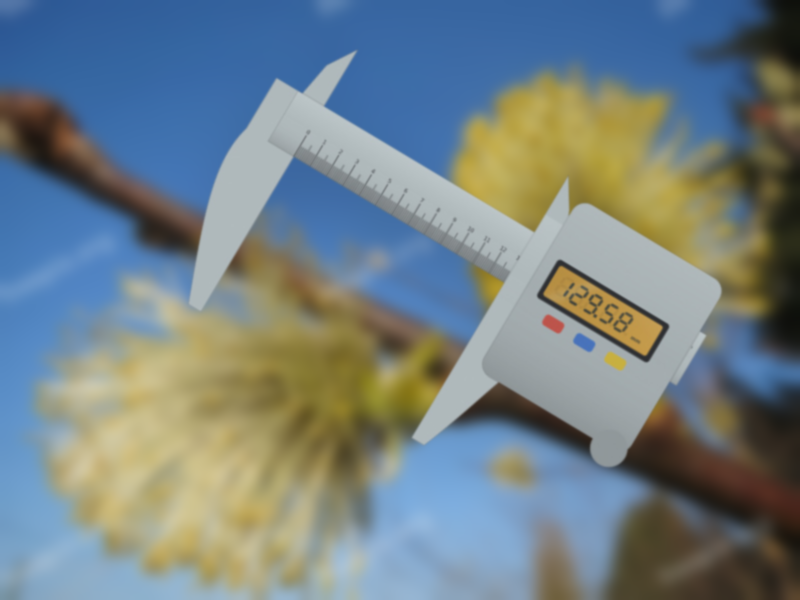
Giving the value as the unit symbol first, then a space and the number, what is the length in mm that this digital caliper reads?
mm 129.58
